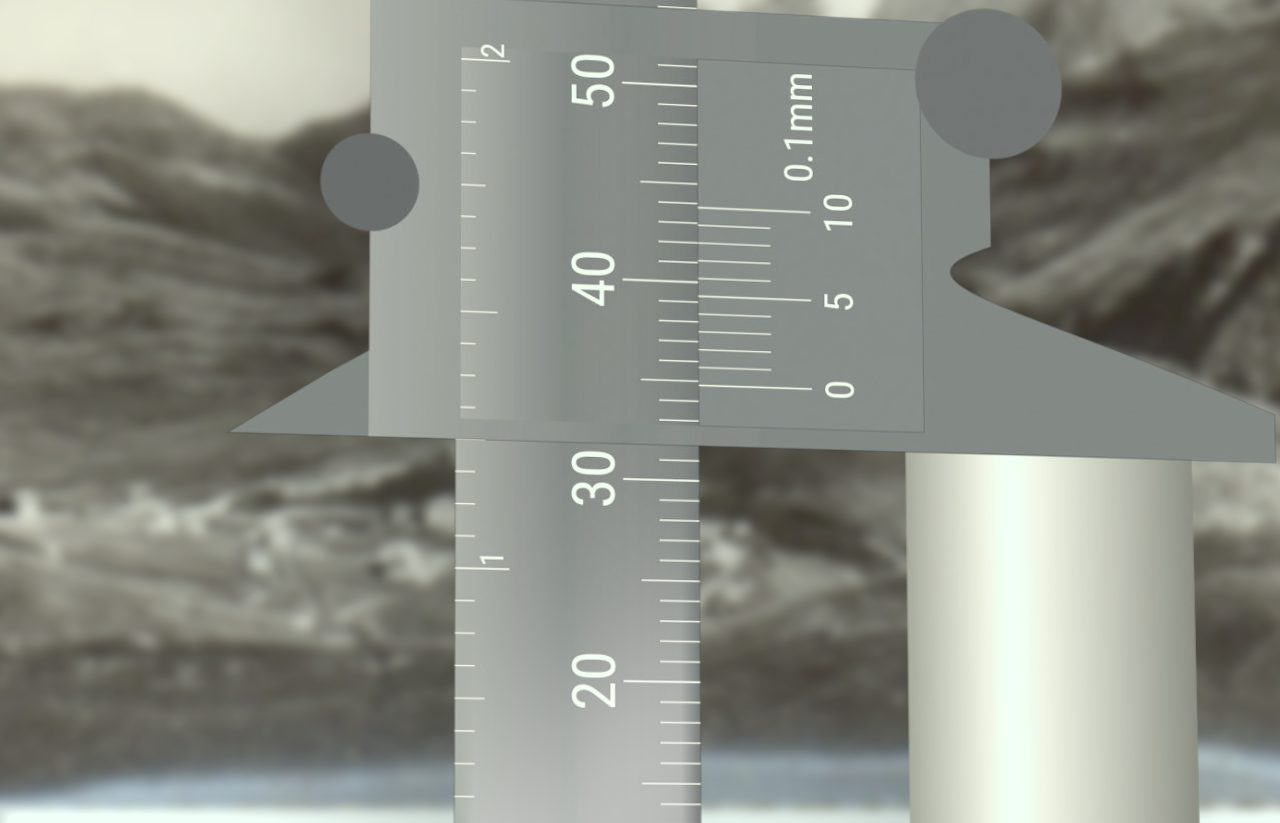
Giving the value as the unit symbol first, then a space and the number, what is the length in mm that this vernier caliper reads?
mm 34.8
